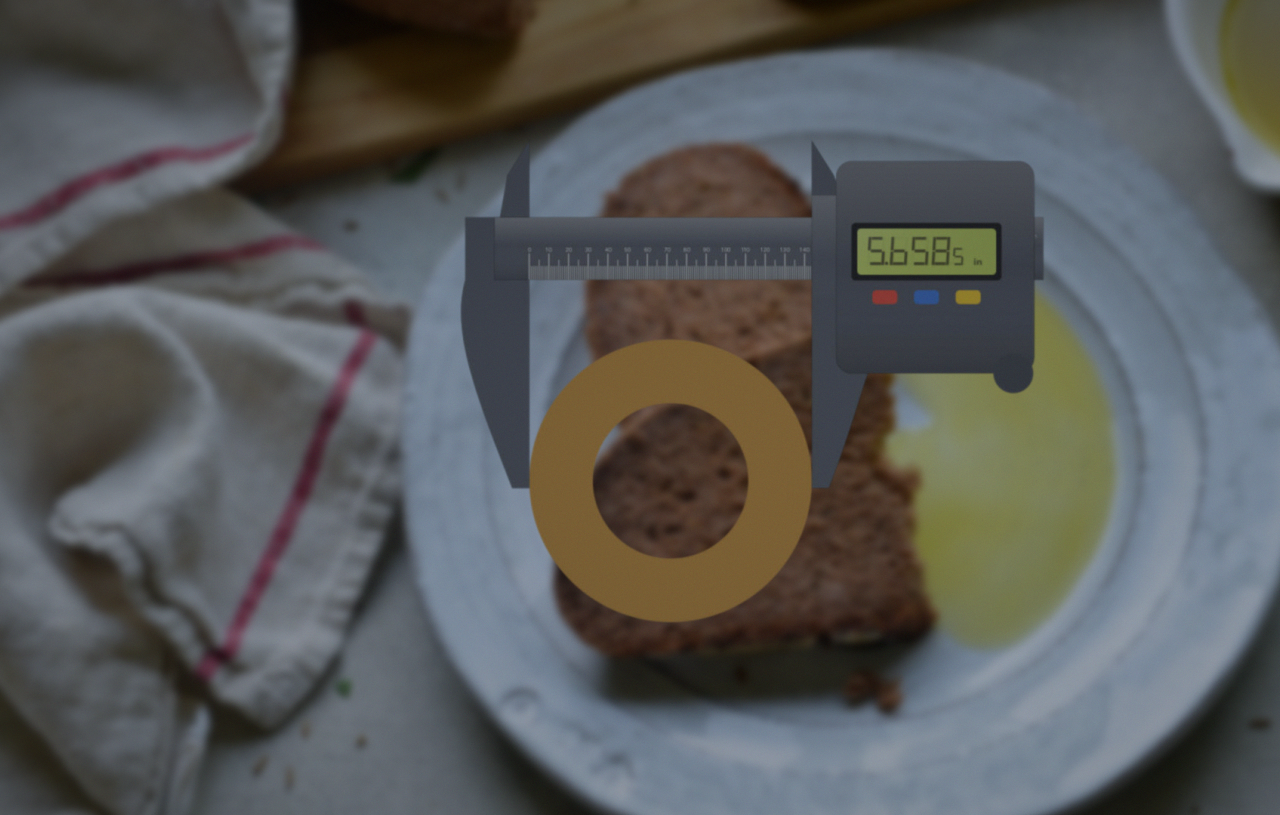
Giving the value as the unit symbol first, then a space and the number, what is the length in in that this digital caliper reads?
in 5.6585
